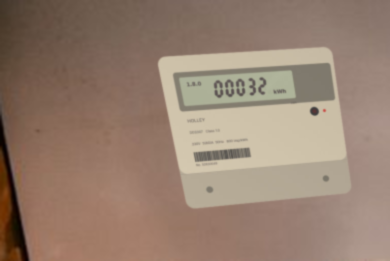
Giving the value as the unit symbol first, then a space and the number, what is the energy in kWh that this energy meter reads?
kWh 32
